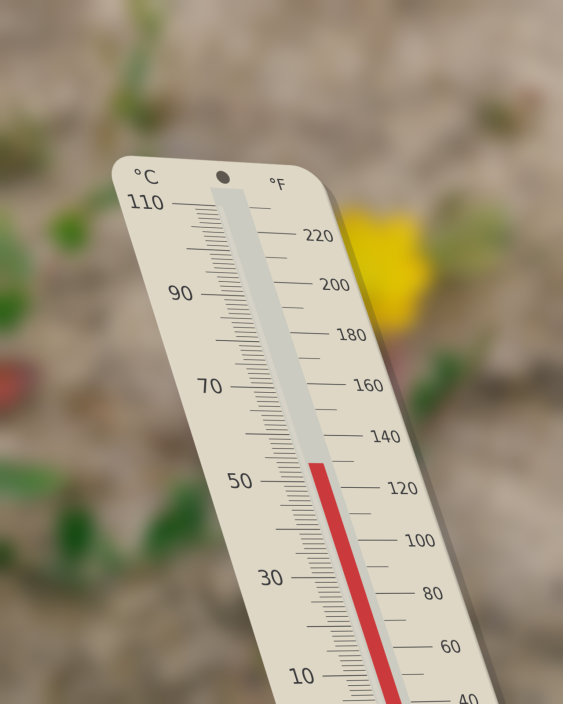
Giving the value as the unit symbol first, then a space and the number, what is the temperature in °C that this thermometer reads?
°C 54
